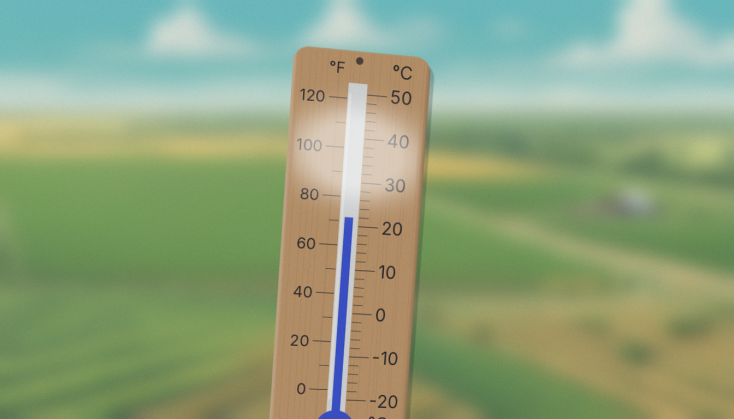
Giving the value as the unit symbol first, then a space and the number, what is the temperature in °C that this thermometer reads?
°C 22
